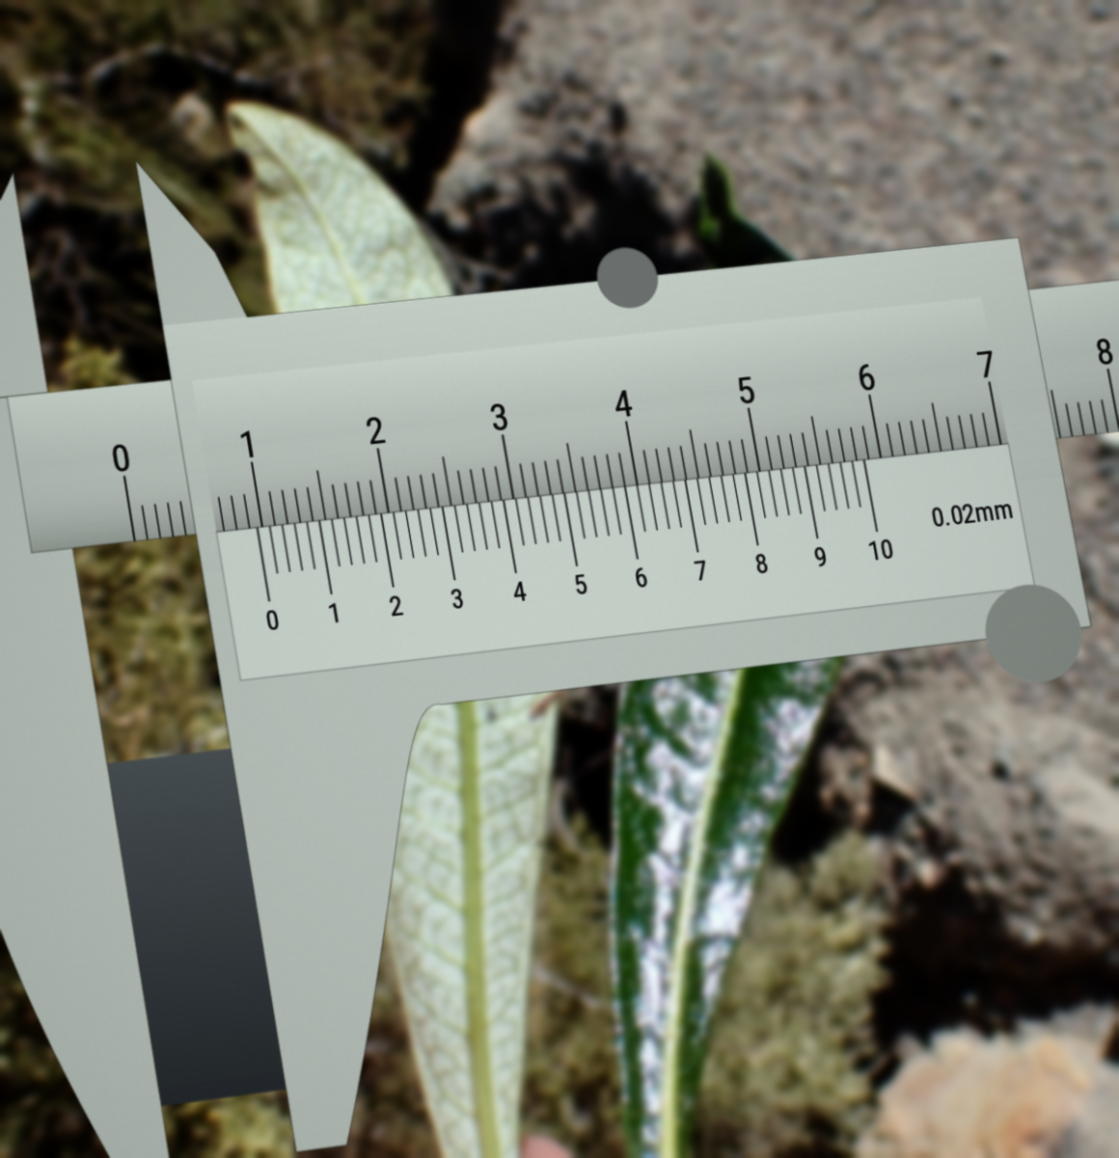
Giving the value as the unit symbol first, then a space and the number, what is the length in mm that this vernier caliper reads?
mm 9.6
